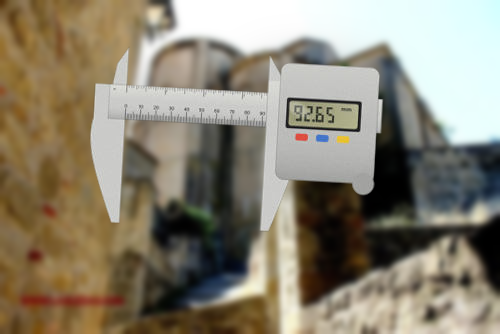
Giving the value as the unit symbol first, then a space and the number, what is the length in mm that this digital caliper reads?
mm 92.65
